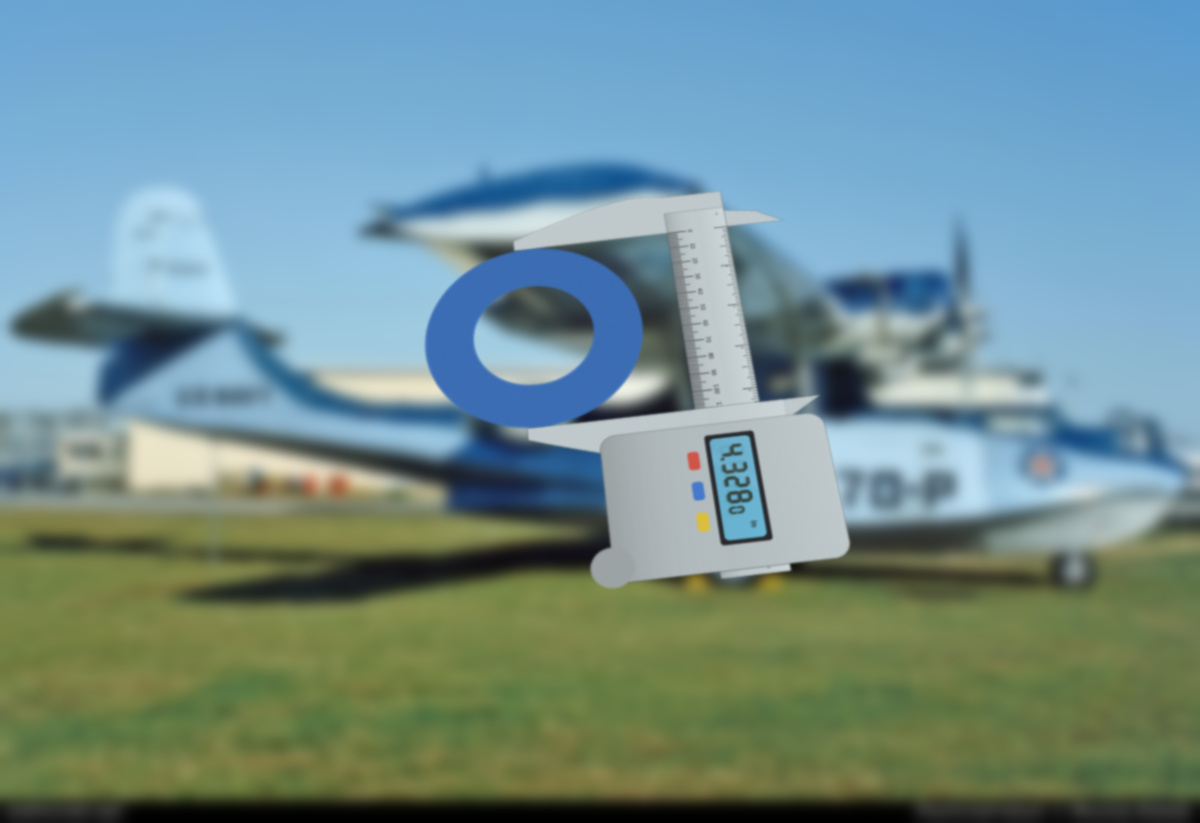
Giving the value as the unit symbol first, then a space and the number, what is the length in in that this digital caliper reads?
in 4.3280
